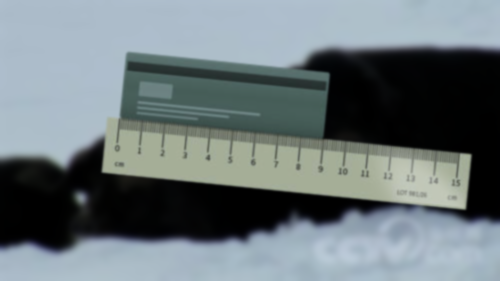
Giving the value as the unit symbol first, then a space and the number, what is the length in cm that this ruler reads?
cm 9
